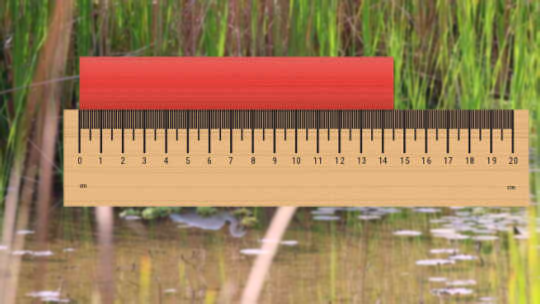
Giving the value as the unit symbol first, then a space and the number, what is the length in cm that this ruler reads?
cm 14.5
